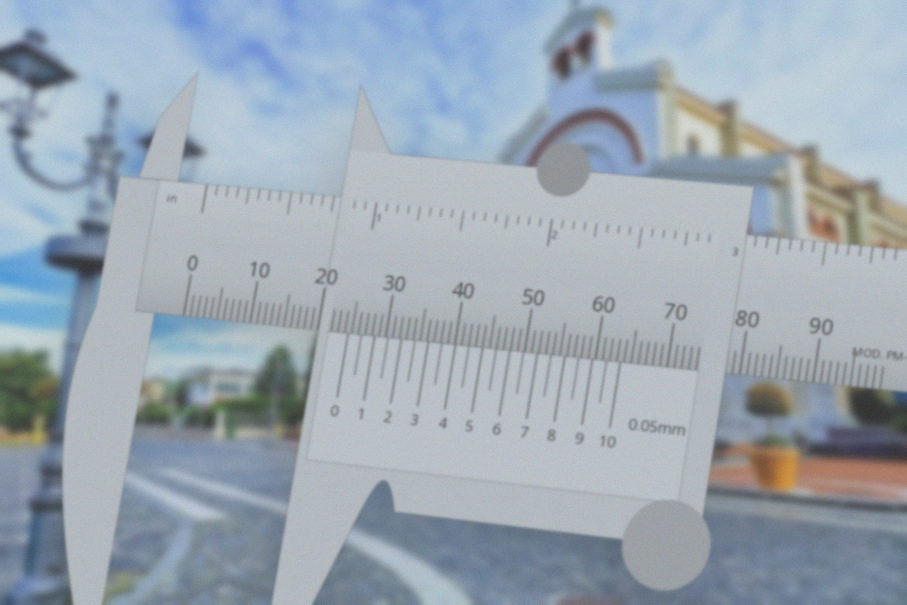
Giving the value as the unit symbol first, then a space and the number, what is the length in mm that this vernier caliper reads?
mm 24.5
